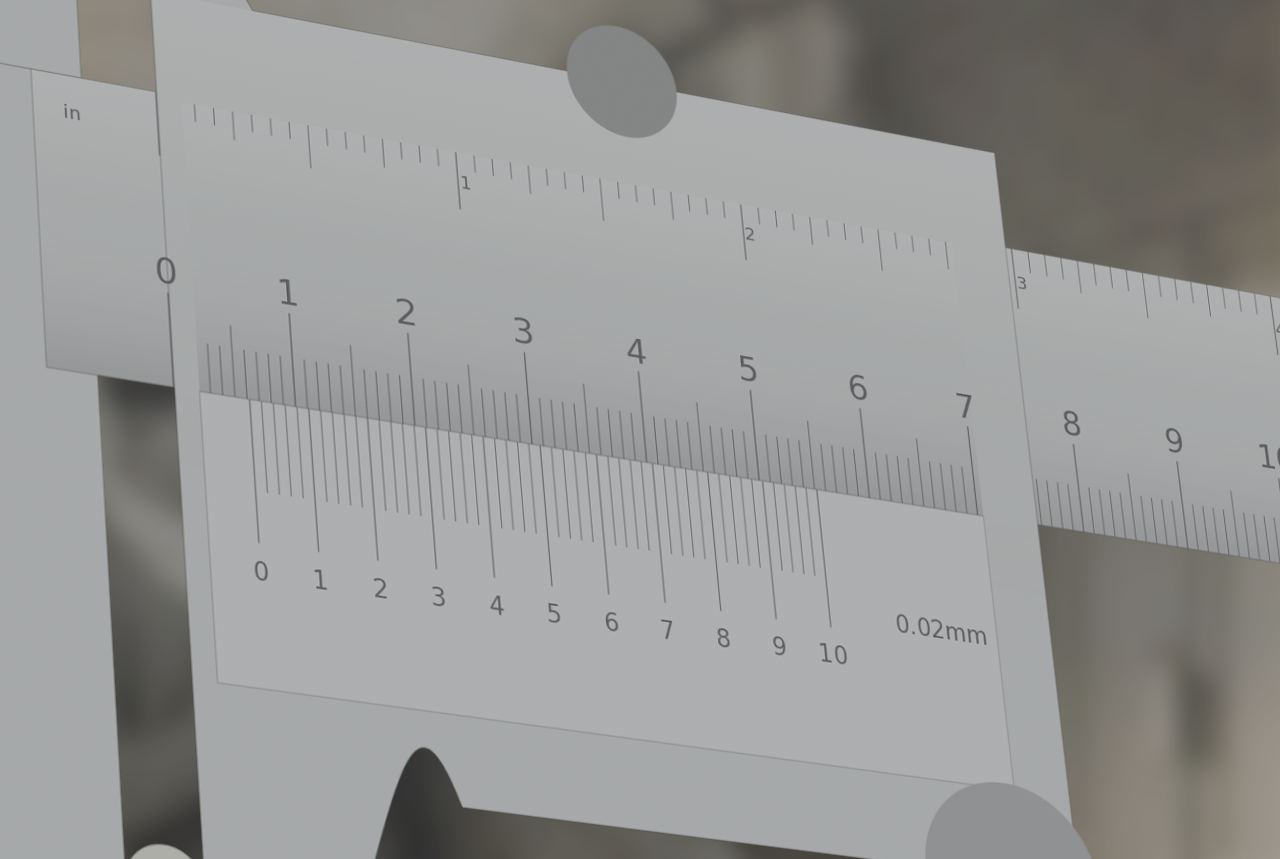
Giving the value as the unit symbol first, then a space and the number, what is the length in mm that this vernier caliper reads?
mm 6.2
